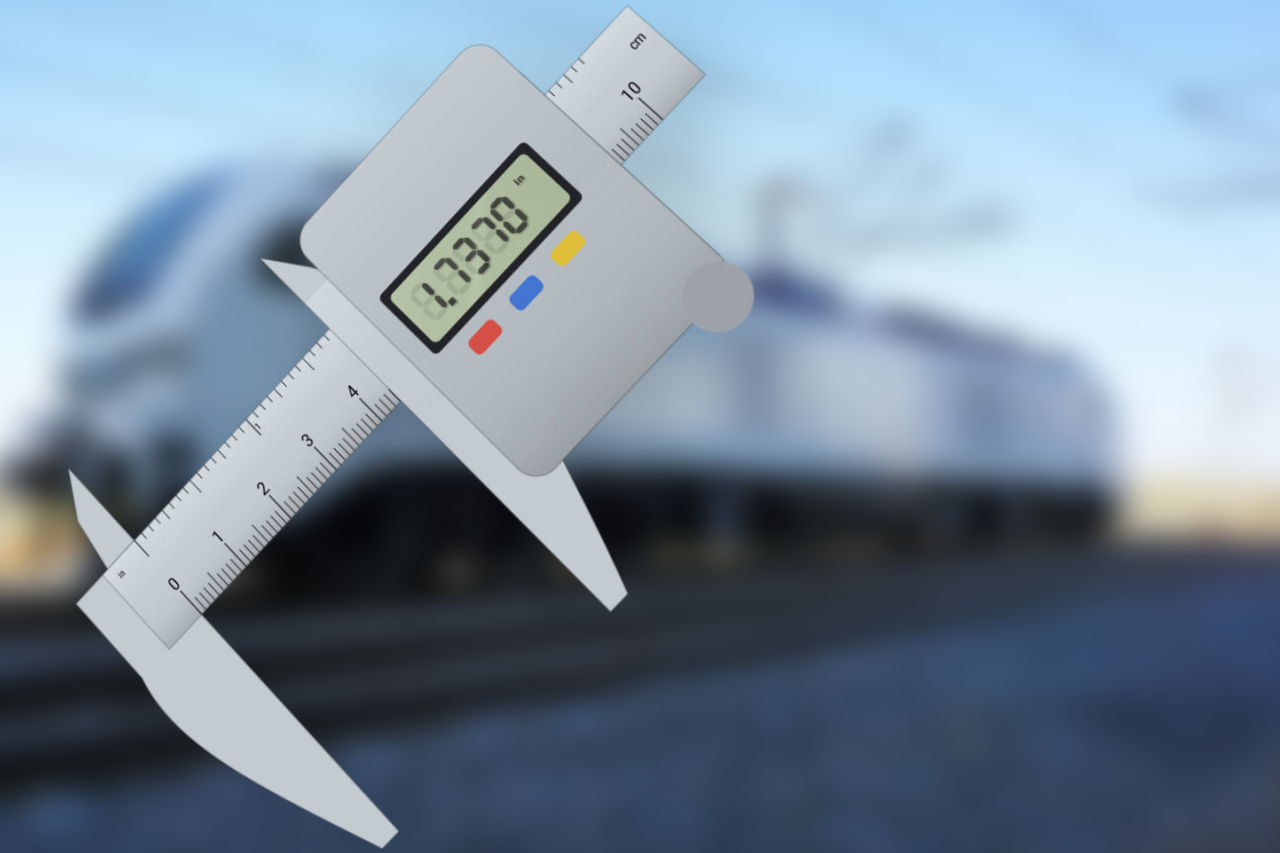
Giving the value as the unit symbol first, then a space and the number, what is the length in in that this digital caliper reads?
in 1.7370
